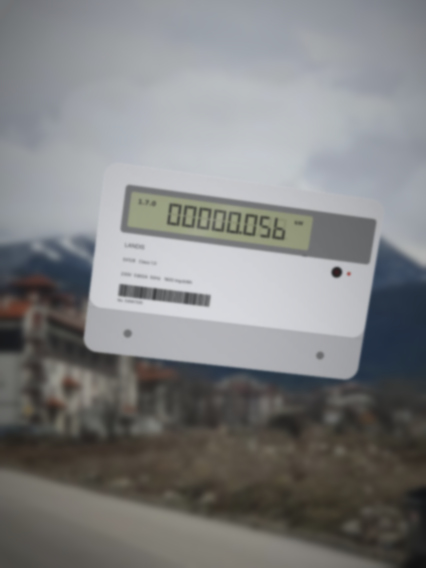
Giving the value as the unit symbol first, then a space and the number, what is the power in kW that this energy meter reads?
kW 0.056
